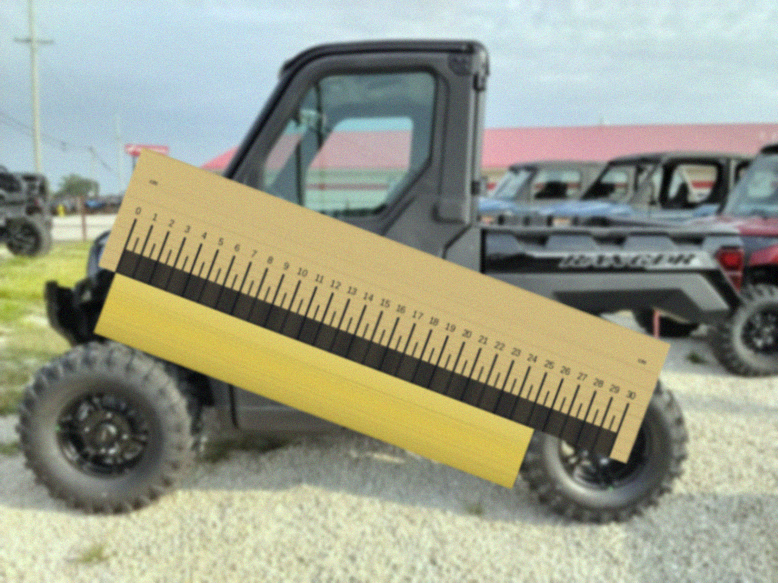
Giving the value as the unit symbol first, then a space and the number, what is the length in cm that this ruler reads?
cm 25.5
